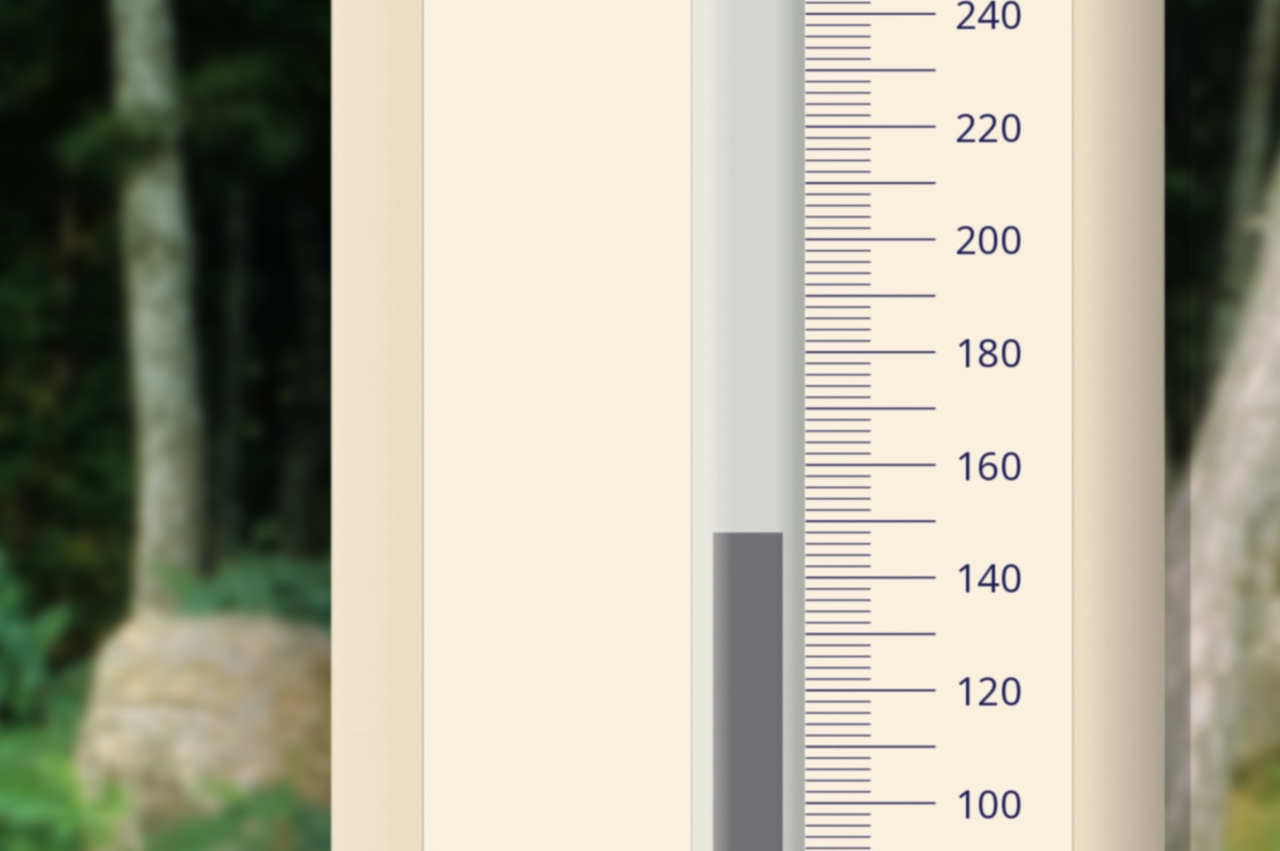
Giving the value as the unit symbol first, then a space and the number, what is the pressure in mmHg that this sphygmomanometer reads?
mmHg 148
